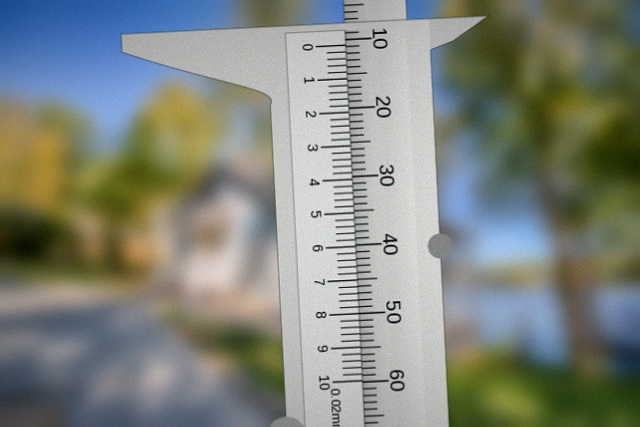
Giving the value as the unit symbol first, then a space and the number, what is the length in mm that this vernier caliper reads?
mm 10.8
